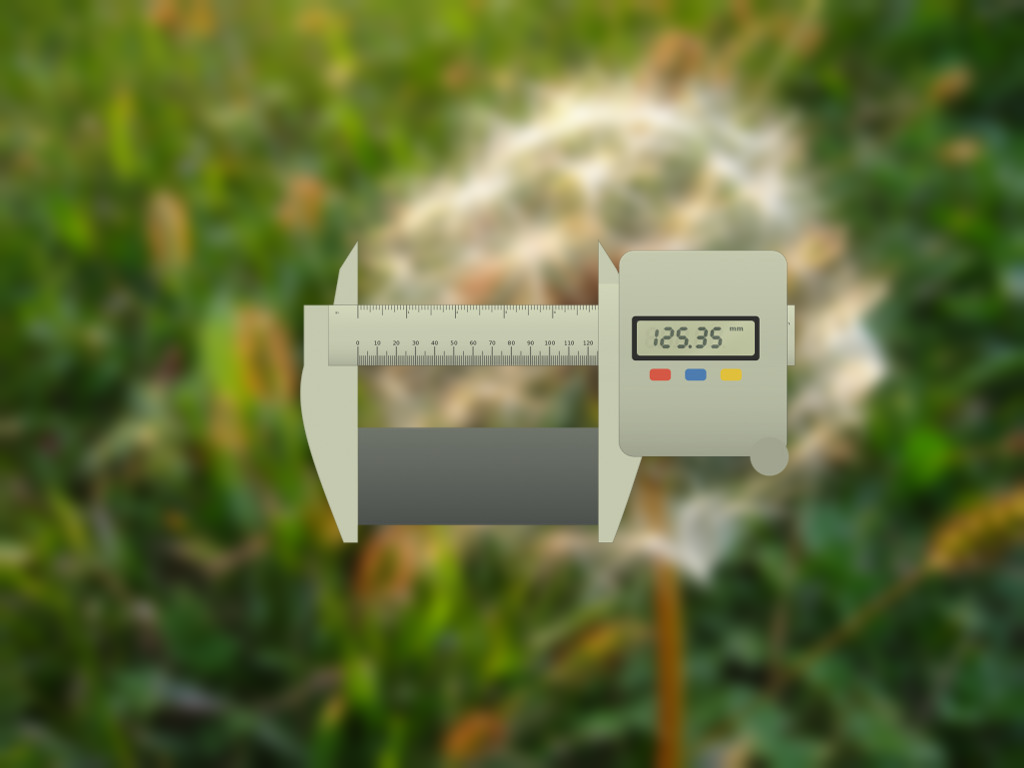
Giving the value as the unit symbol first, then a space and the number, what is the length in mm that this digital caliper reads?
mm 125.35
